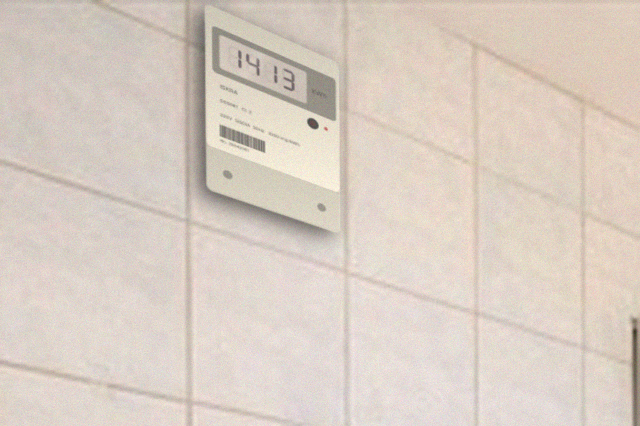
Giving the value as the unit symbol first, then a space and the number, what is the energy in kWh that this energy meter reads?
kWh 1413
